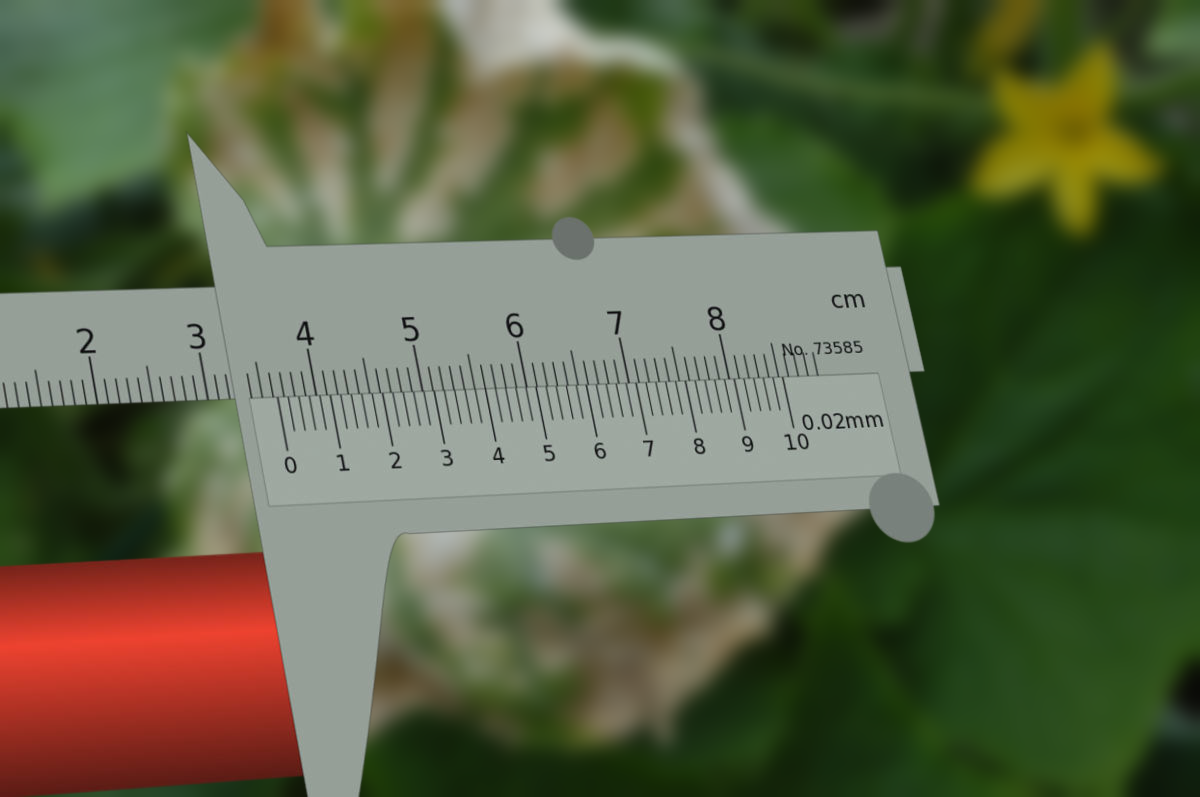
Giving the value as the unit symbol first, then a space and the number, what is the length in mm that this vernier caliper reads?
mm 36.4
